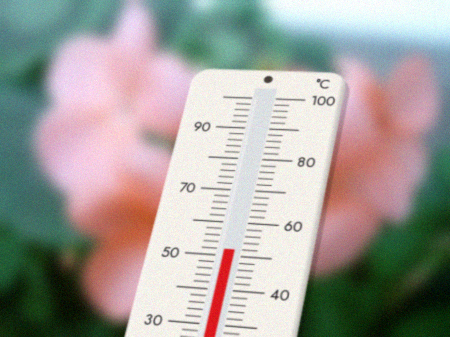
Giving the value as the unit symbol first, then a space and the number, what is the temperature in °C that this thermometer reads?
°C 52
